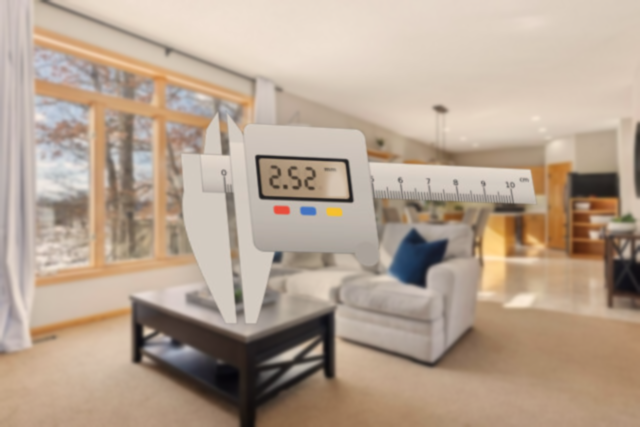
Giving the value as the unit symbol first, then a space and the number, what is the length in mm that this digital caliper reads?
mm 2.52
